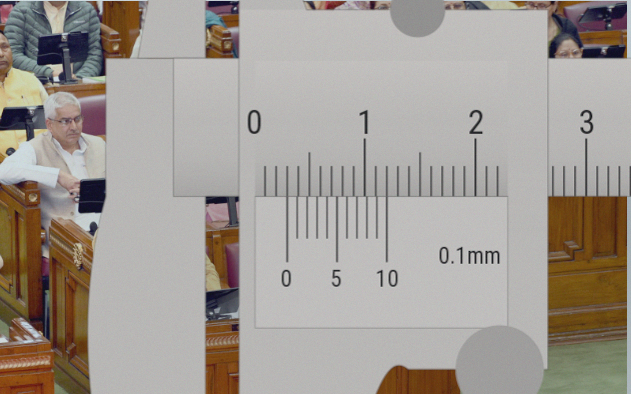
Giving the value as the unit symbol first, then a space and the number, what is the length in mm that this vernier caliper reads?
mm 3.0
